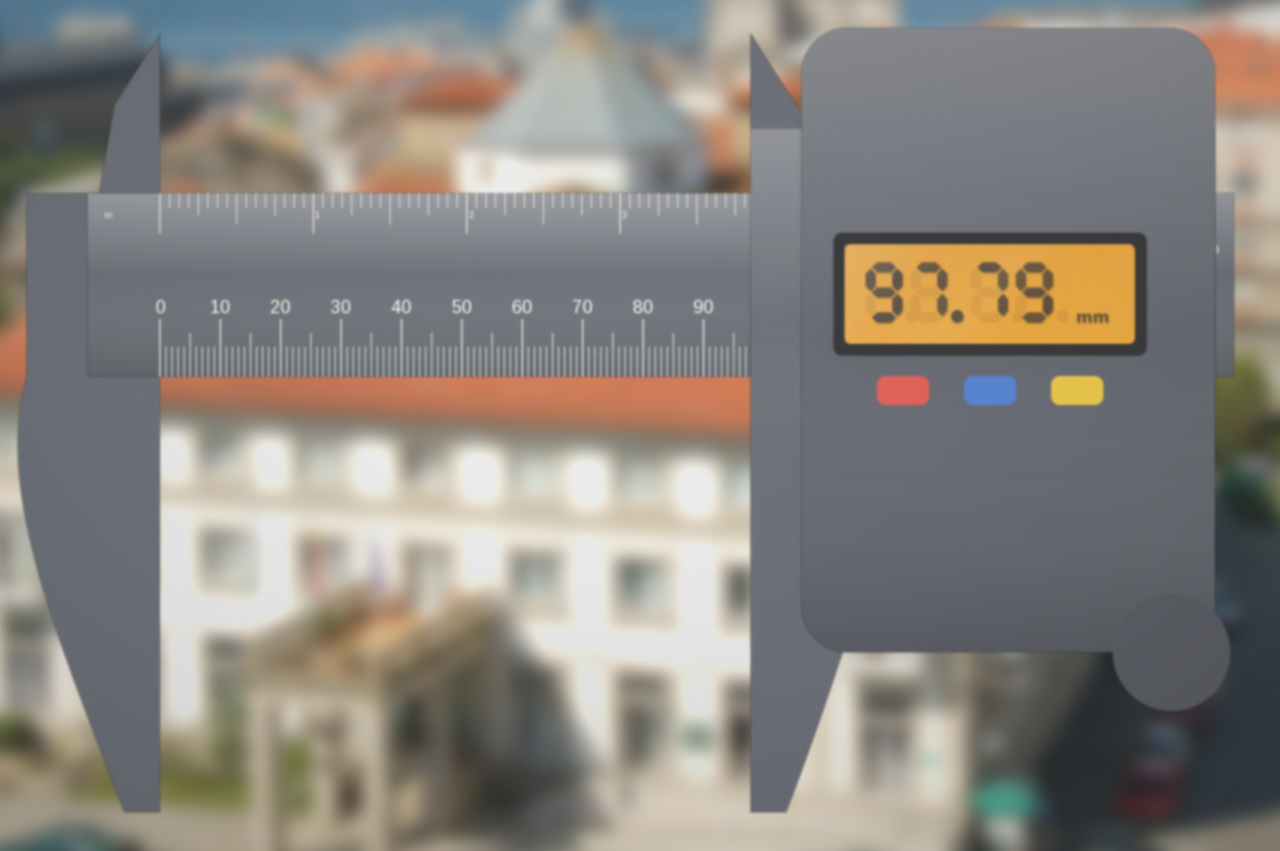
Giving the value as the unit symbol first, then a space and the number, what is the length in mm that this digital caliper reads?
mm 97.79
